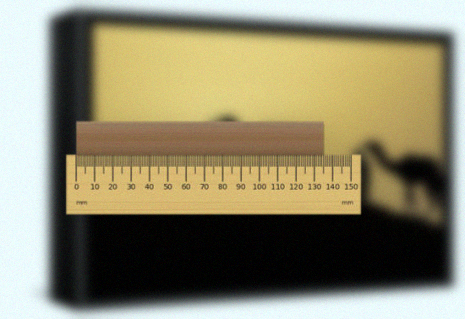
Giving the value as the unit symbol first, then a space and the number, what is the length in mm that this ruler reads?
mm 135
